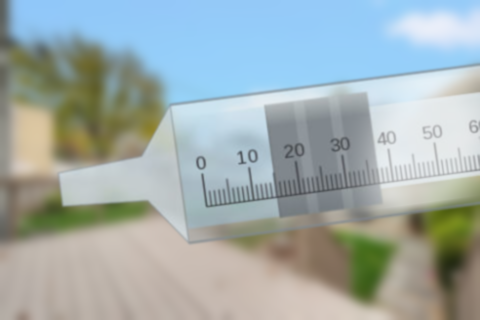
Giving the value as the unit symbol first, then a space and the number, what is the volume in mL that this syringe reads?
mL 15
